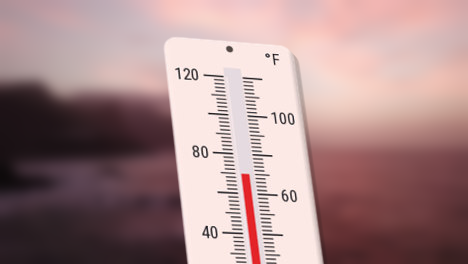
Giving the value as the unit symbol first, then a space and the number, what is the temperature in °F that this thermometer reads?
°F 70
